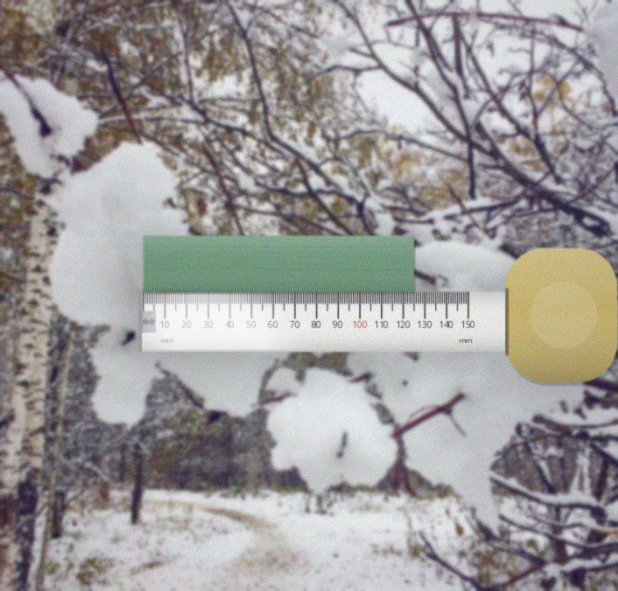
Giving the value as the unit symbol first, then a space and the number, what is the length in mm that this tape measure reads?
mm 125
